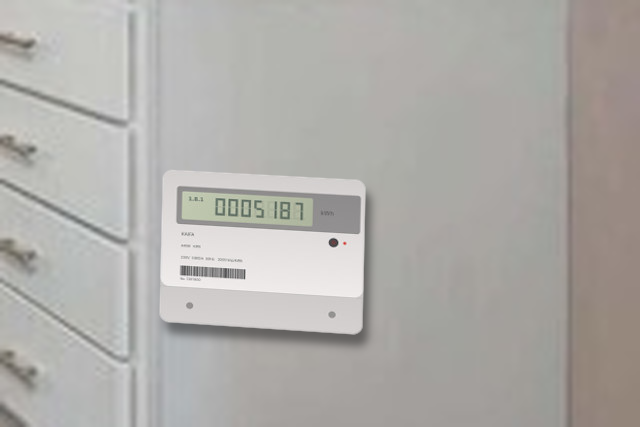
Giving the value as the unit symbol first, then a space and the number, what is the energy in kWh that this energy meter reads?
kWh 5187
